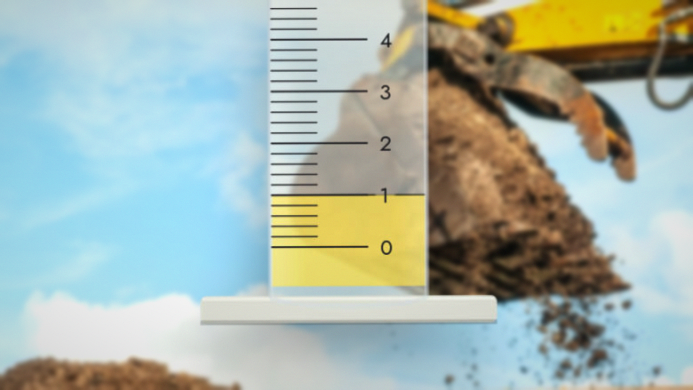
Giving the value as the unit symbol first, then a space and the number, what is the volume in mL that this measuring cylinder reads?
mL 1
